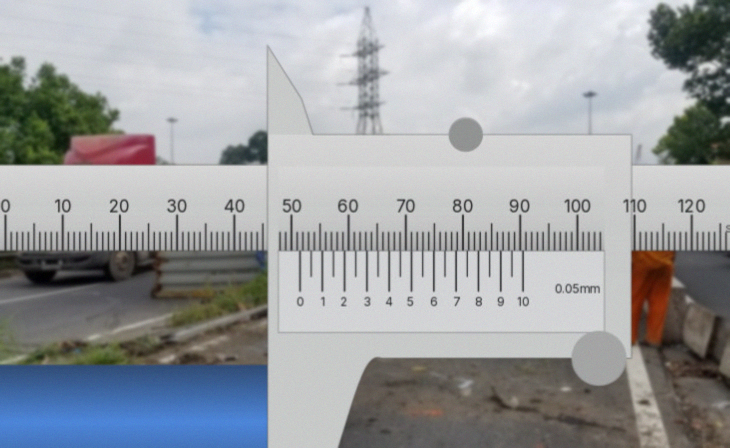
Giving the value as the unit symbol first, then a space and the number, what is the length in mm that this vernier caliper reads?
mm 51.5
